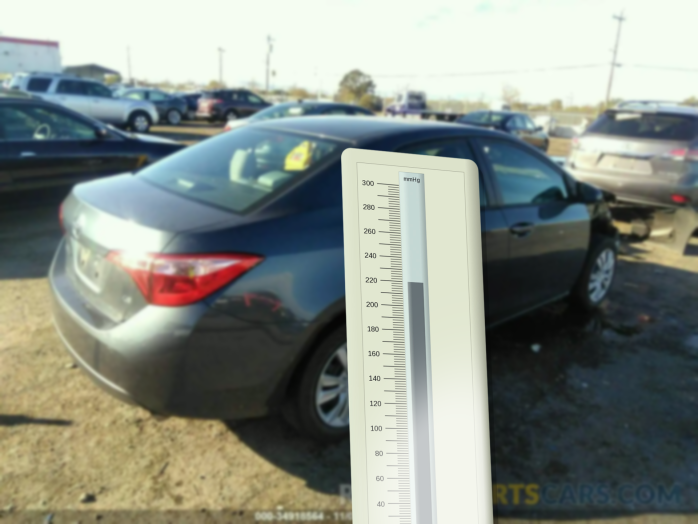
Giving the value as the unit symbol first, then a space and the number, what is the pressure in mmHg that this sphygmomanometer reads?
mmHg 220
